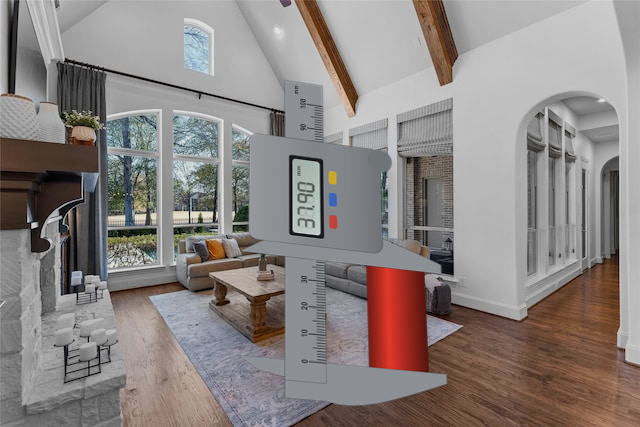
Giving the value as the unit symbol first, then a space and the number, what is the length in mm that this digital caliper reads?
mm 37.90
